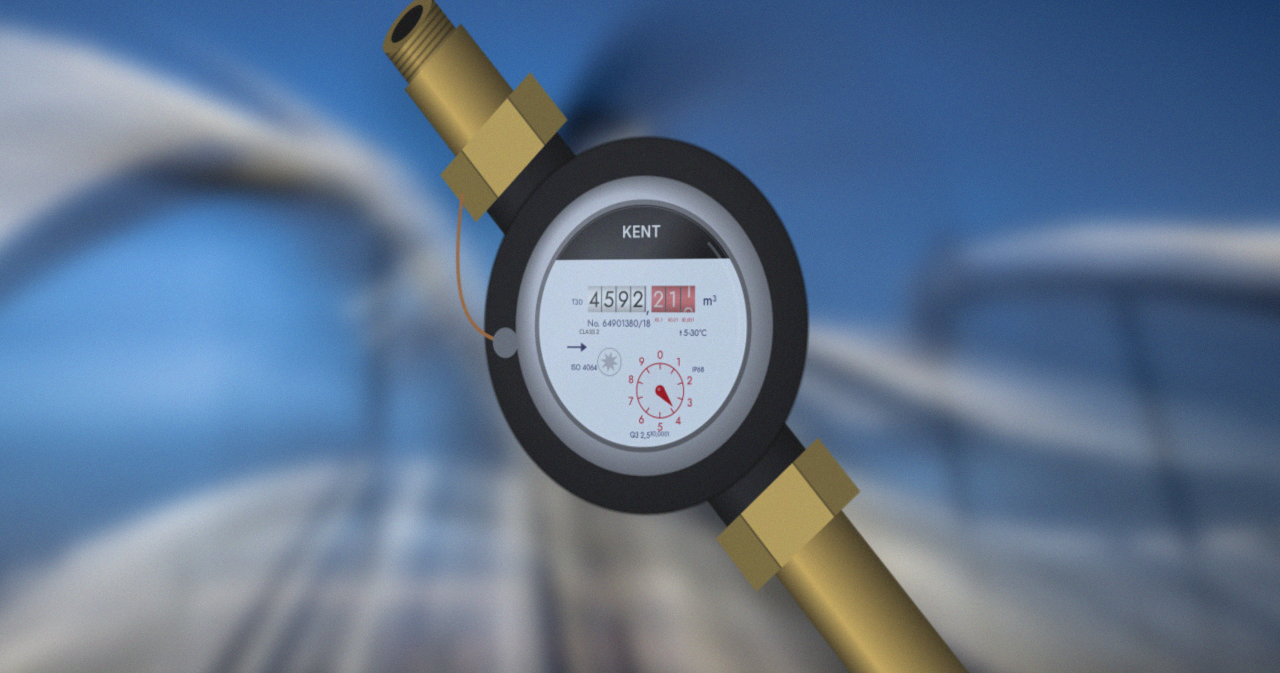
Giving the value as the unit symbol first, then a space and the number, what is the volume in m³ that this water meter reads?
m³ 4592.2113
